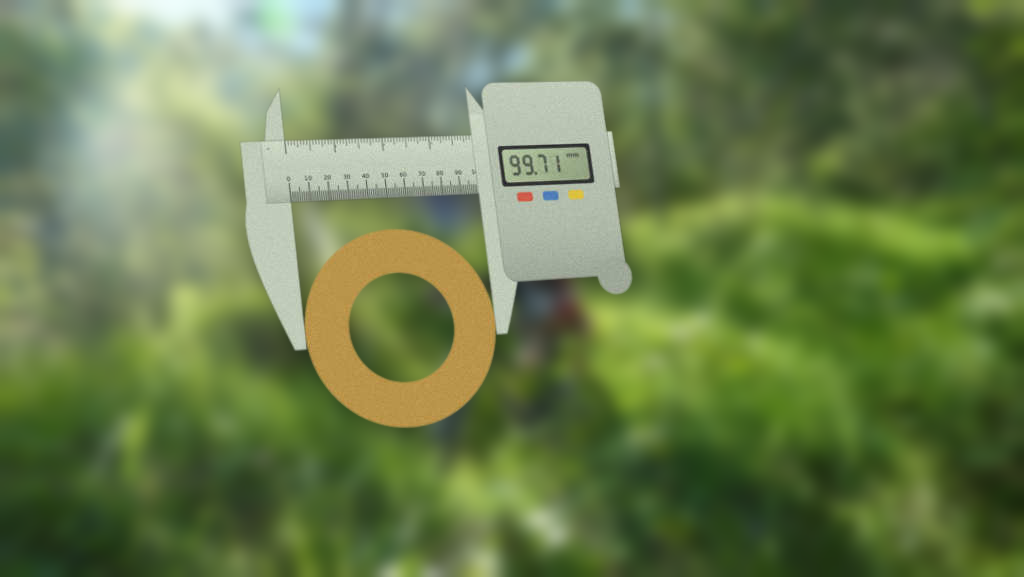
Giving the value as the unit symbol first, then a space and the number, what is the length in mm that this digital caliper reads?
mm 99.71
